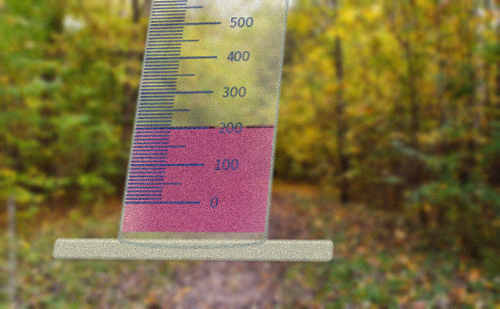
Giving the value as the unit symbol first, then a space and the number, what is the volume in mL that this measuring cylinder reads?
mL 200
